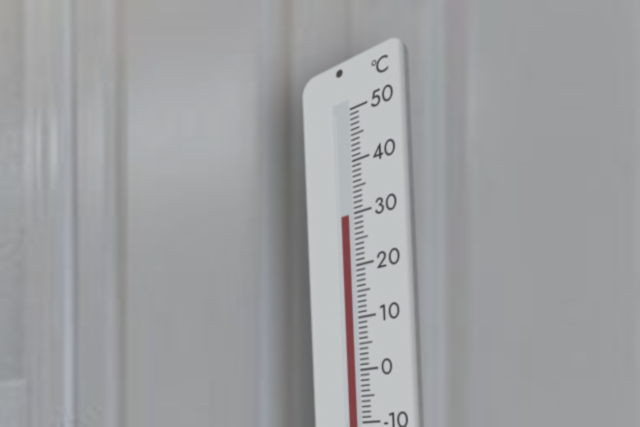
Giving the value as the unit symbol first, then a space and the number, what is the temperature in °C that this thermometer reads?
°C 30
